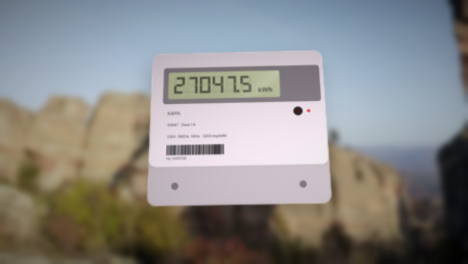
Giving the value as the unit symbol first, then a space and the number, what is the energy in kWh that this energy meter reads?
kWh 27047.5
